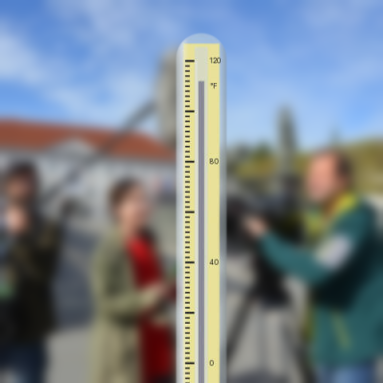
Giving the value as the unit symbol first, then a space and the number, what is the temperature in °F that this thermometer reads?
°F 112
